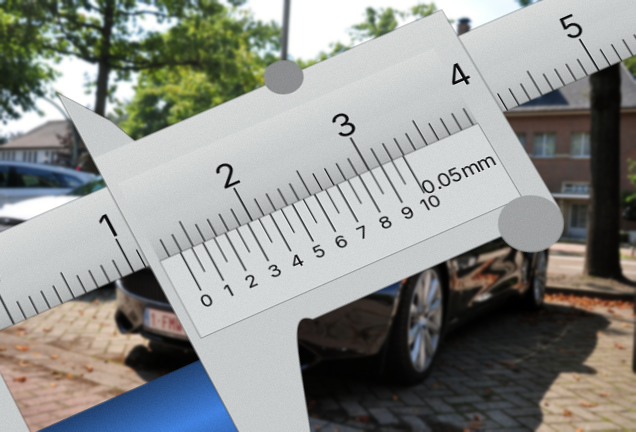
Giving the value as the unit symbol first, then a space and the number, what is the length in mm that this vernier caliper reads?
mm 13.9
